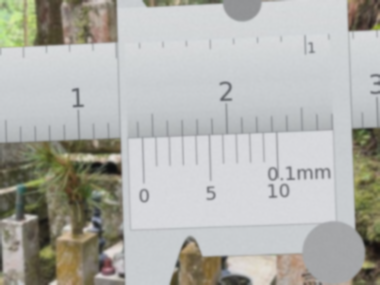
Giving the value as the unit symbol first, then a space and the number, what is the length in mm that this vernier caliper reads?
mm 14.3
